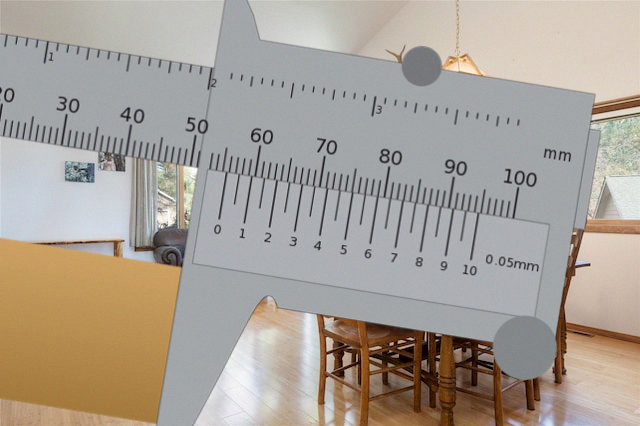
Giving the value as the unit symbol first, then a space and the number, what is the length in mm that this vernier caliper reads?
mm 55.6
